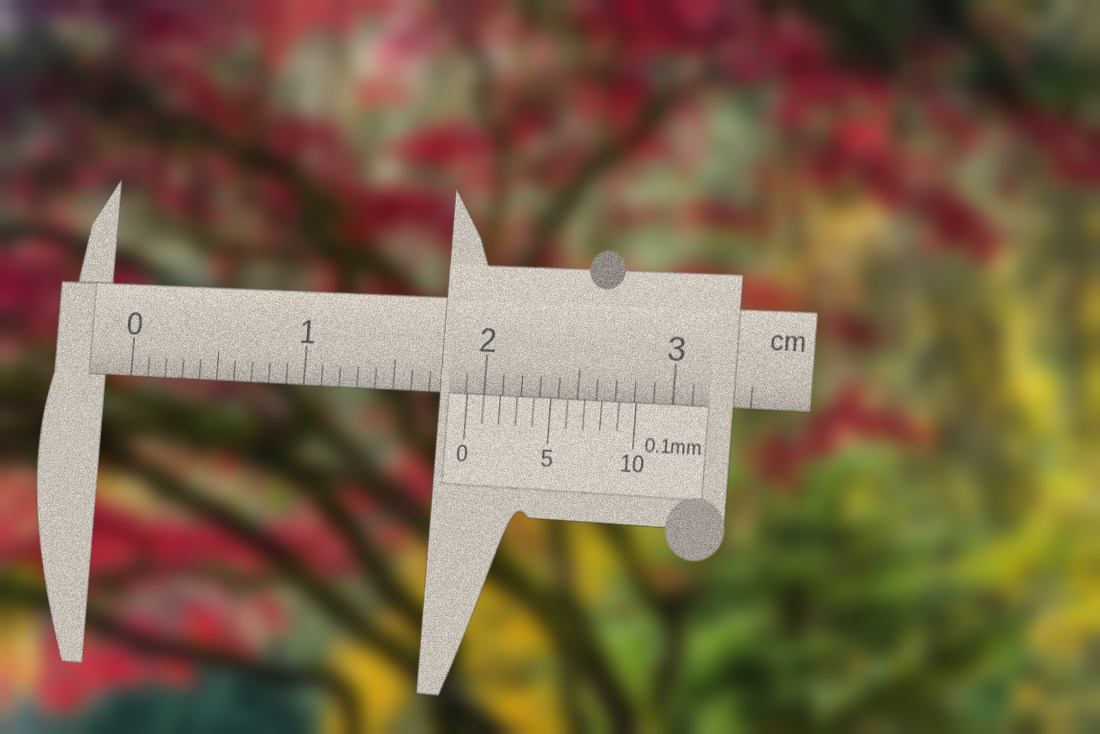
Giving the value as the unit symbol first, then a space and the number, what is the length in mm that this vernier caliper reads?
mm 19.1
